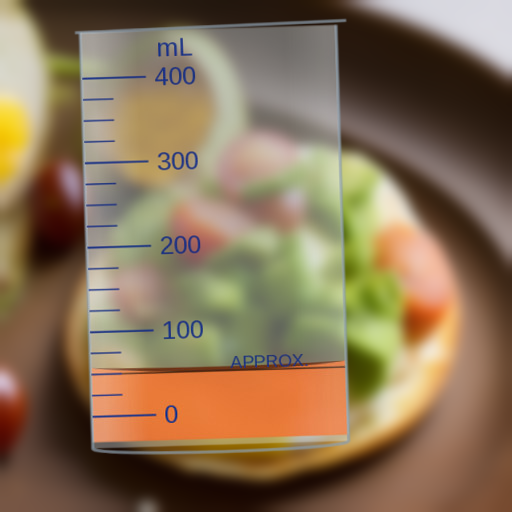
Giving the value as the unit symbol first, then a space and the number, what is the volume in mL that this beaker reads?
mL 50
